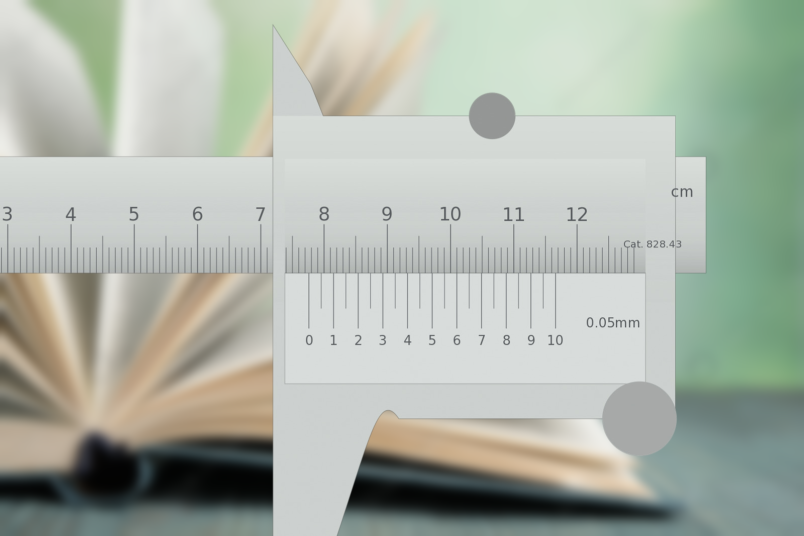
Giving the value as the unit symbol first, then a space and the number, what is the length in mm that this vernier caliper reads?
mm 77.6
